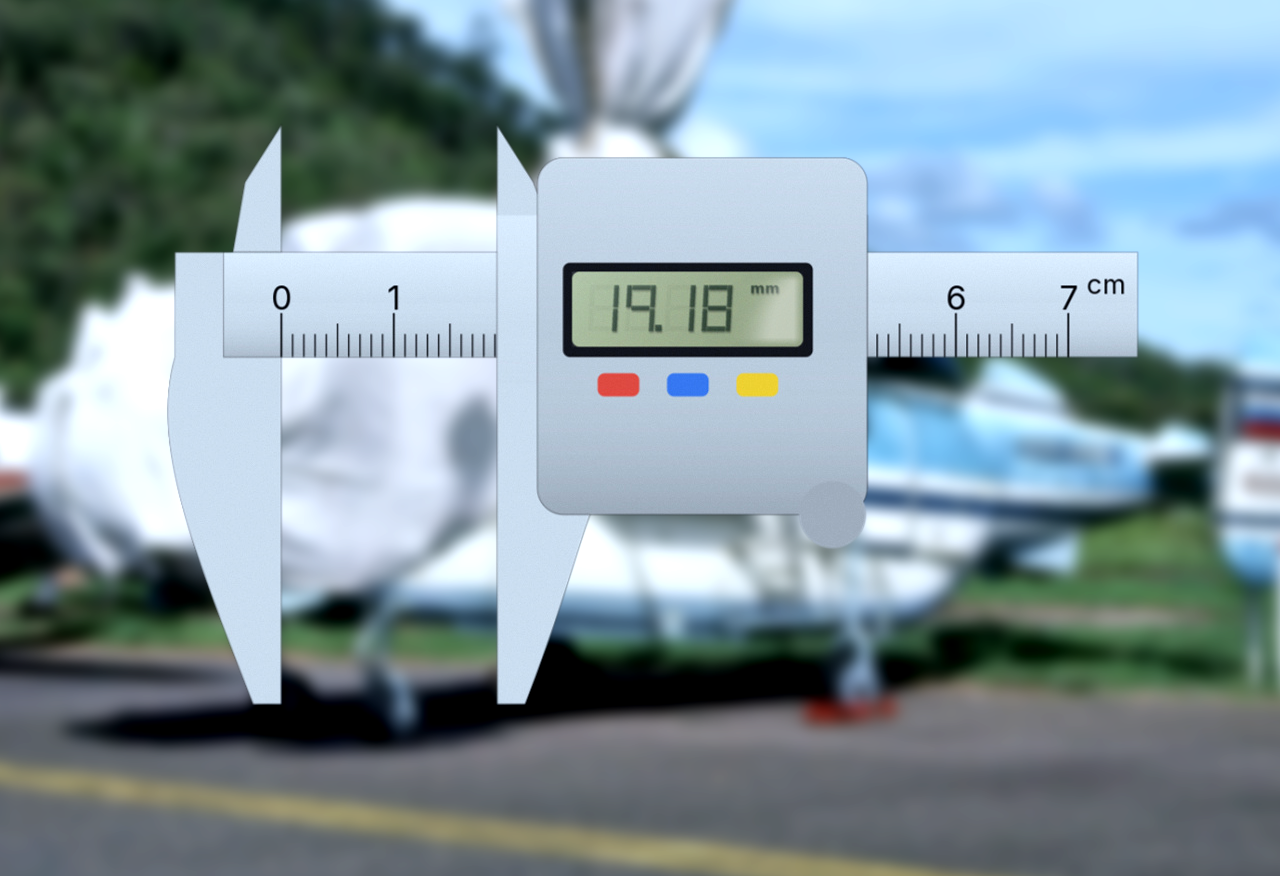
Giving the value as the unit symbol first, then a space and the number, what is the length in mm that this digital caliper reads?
mm 19.18
